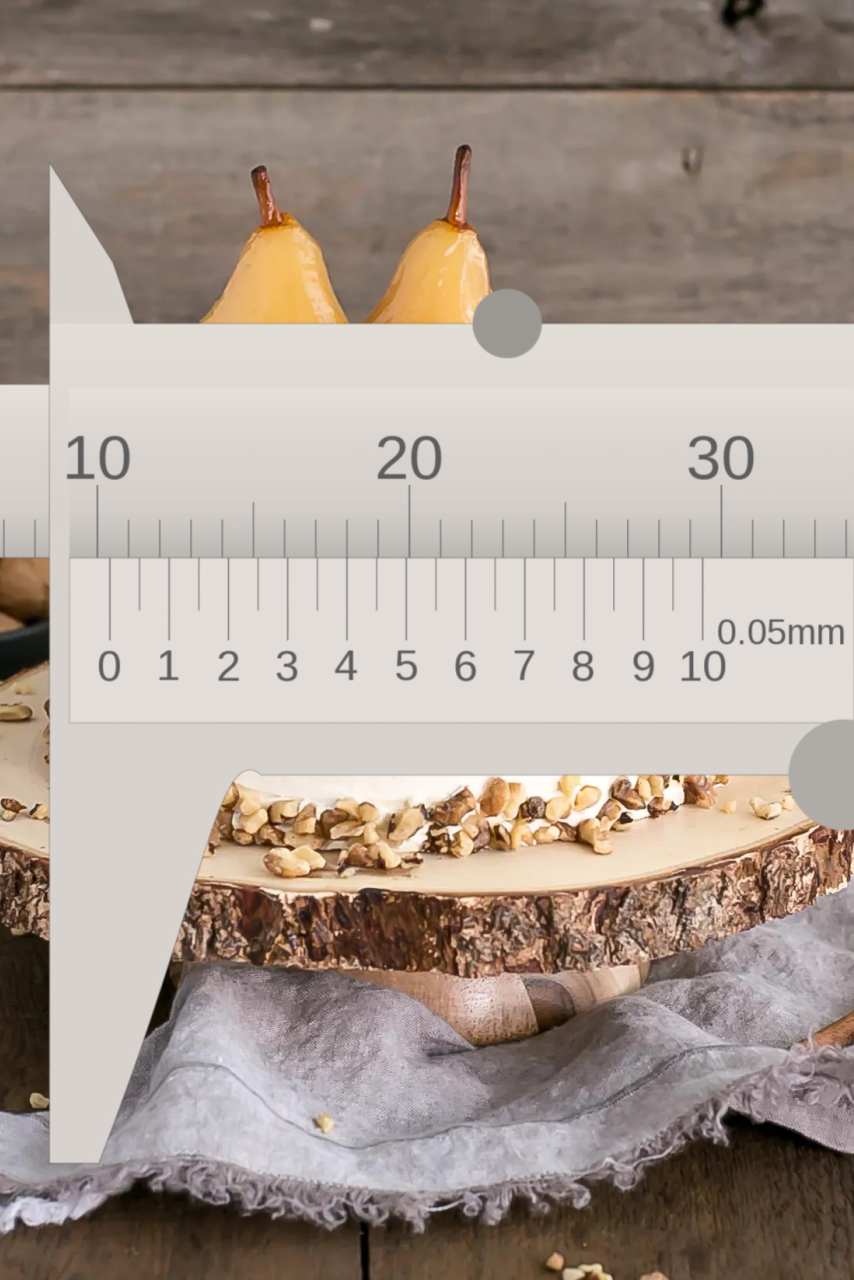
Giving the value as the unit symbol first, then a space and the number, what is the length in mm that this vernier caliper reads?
mm 10.40
